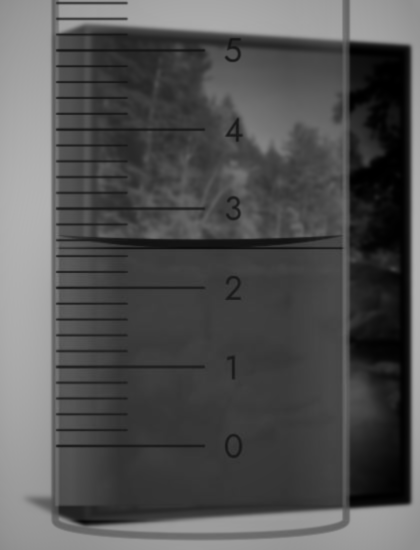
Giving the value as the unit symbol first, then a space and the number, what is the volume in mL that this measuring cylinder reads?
mL 2.5
